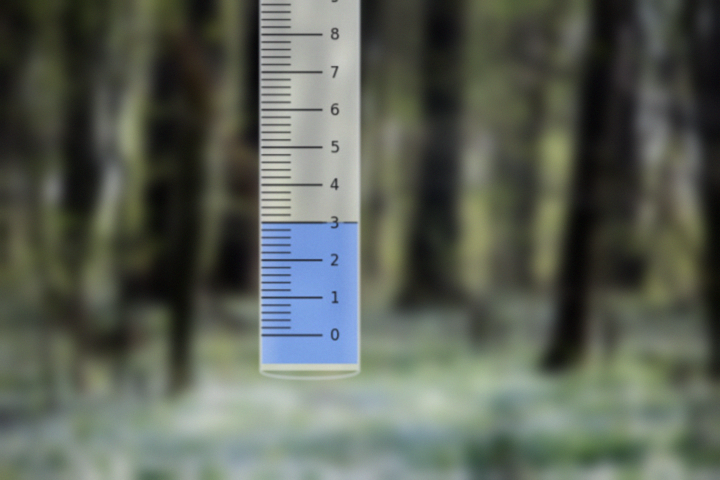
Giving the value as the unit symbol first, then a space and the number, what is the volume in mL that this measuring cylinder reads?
mL 3
